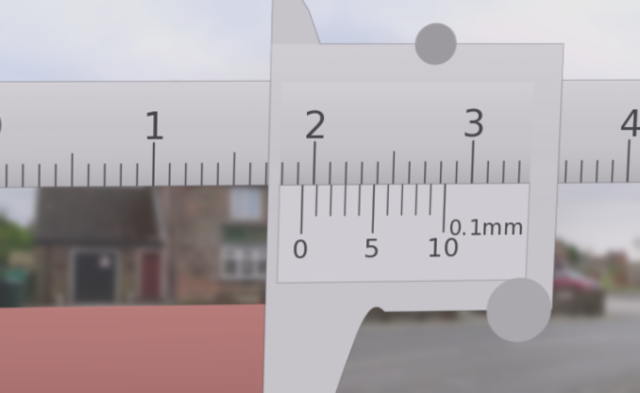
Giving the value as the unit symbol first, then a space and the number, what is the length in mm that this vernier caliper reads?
mm 19.3
